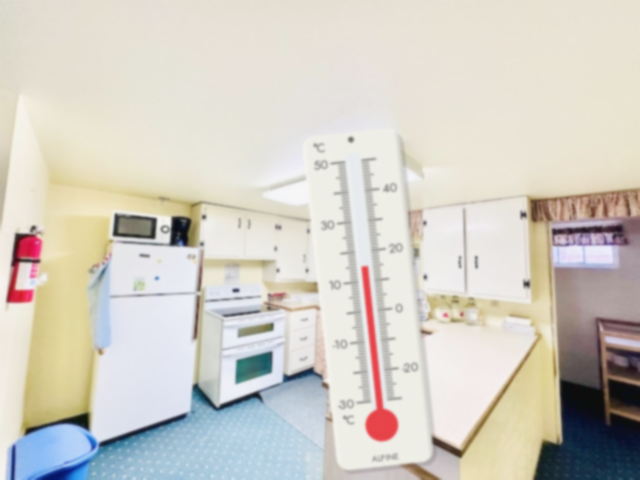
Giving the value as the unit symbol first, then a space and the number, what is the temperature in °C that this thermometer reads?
°C 15
